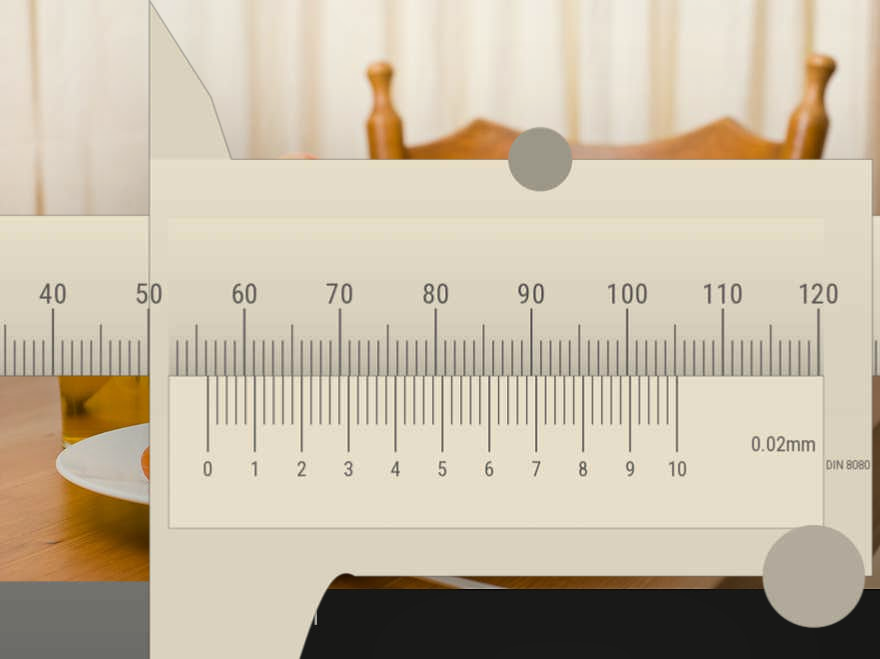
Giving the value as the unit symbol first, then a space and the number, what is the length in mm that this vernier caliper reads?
mm 56.2
